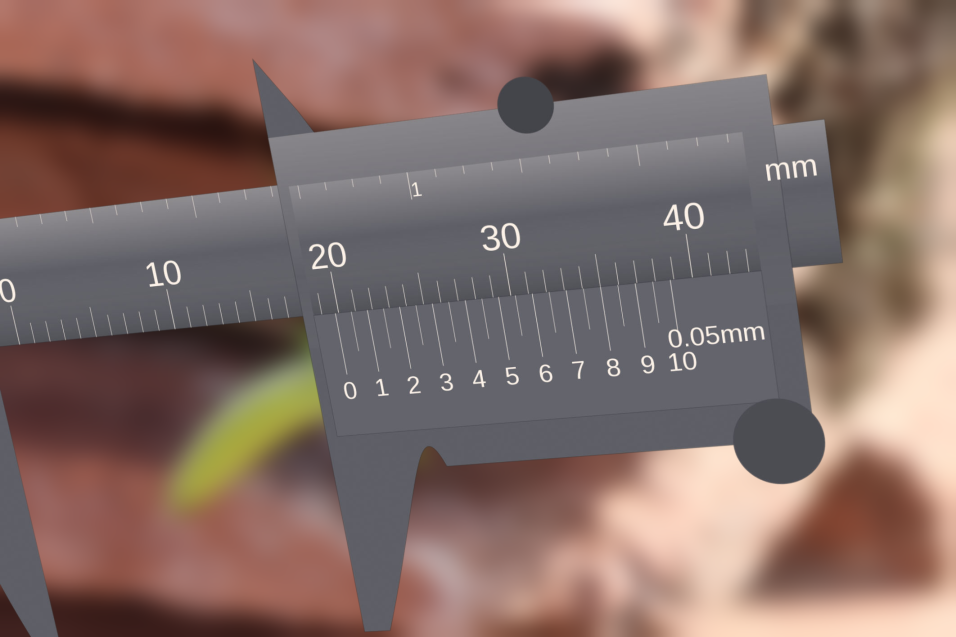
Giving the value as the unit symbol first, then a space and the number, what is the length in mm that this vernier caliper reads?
mm 19.8
